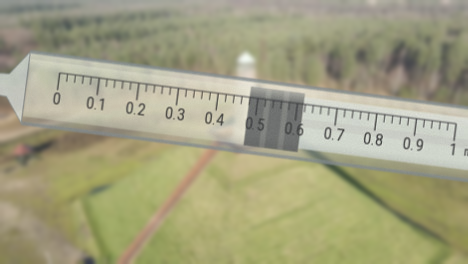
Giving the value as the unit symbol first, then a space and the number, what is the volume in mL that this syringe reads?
mL 0.48
